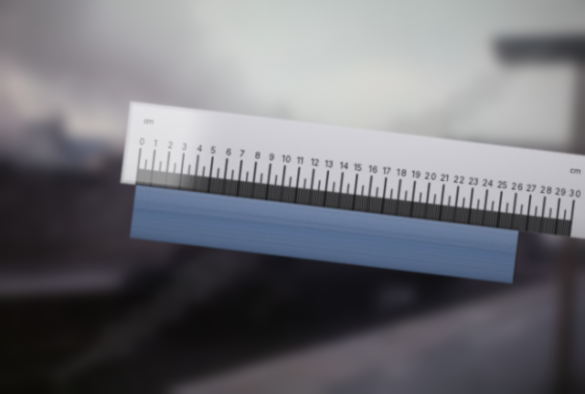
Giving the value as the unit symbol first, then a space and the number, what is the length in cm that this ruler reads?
cm 26.5
